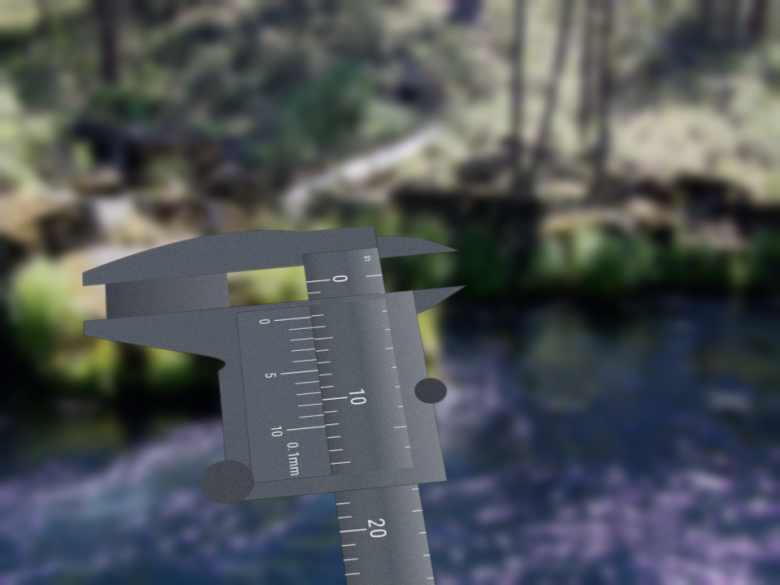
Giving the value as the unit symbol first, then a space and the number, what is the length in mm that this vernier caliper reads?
mm 3.1
